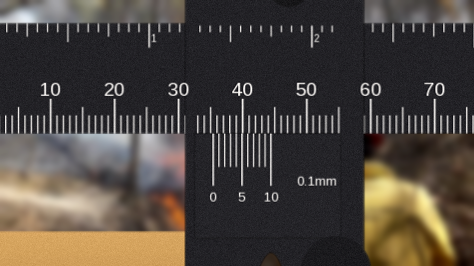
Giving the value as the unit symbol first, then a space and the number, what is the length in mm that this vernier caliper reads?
mm 35.4
